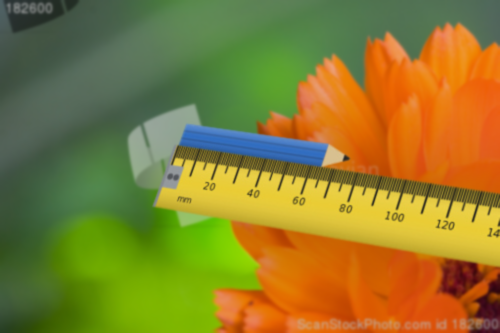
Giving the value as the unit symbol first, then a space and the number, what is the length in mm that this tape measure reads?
mm 75
